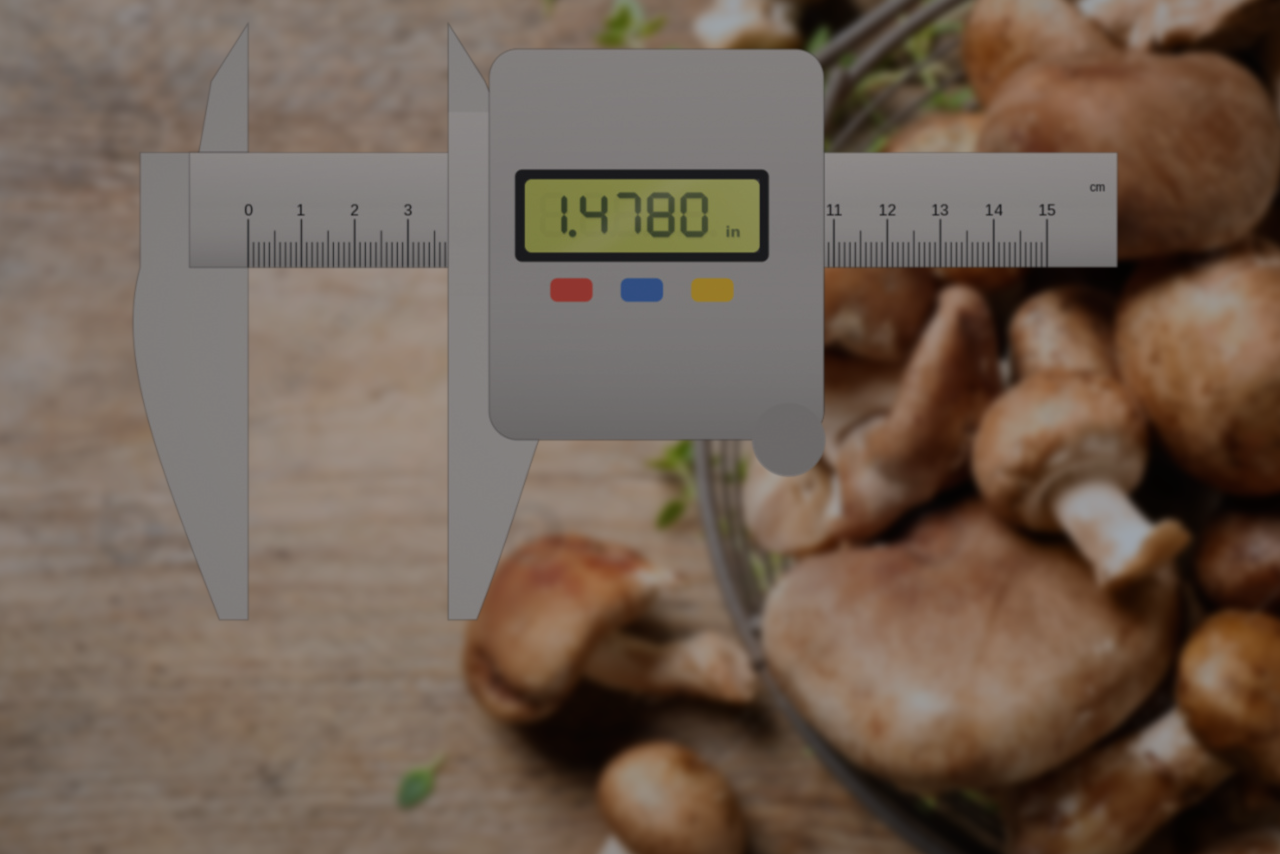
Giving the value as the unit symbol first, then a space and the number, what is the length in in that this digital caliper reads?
in 1.4780
